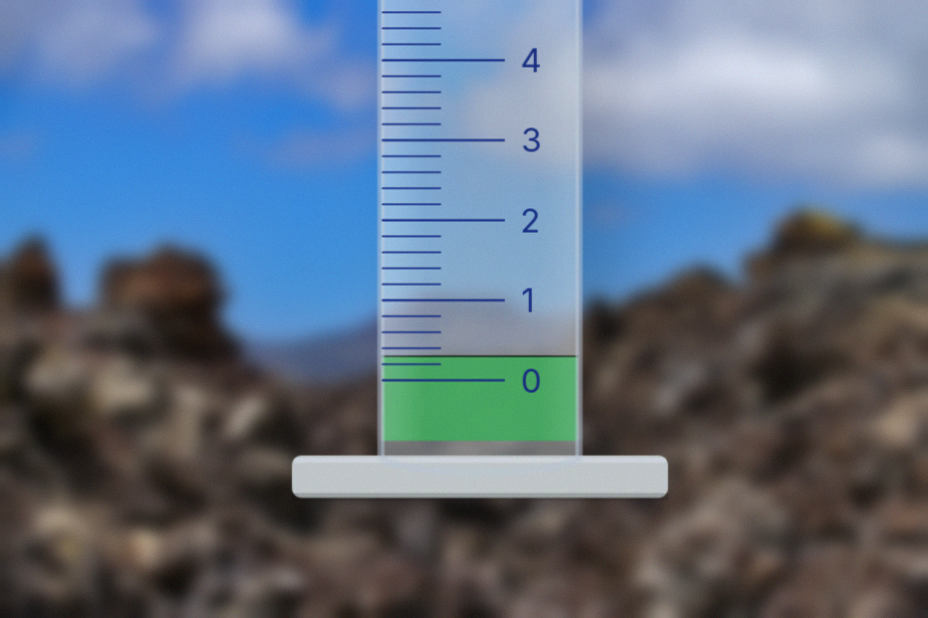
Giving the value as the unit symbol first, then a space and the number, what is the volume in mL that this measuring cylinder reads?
mL 0.3
